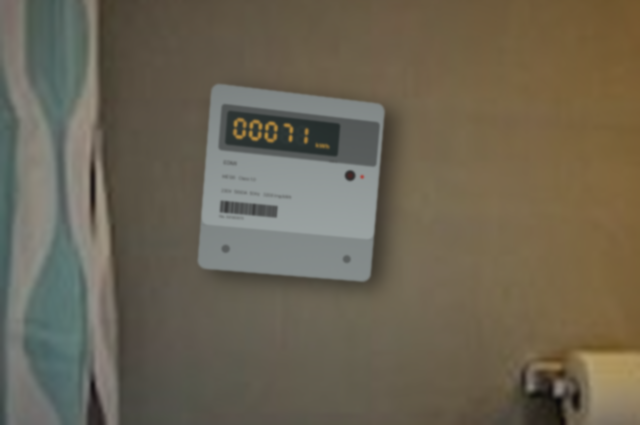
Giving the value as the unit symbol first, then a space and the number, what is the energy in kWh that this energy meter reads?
kWh 71
